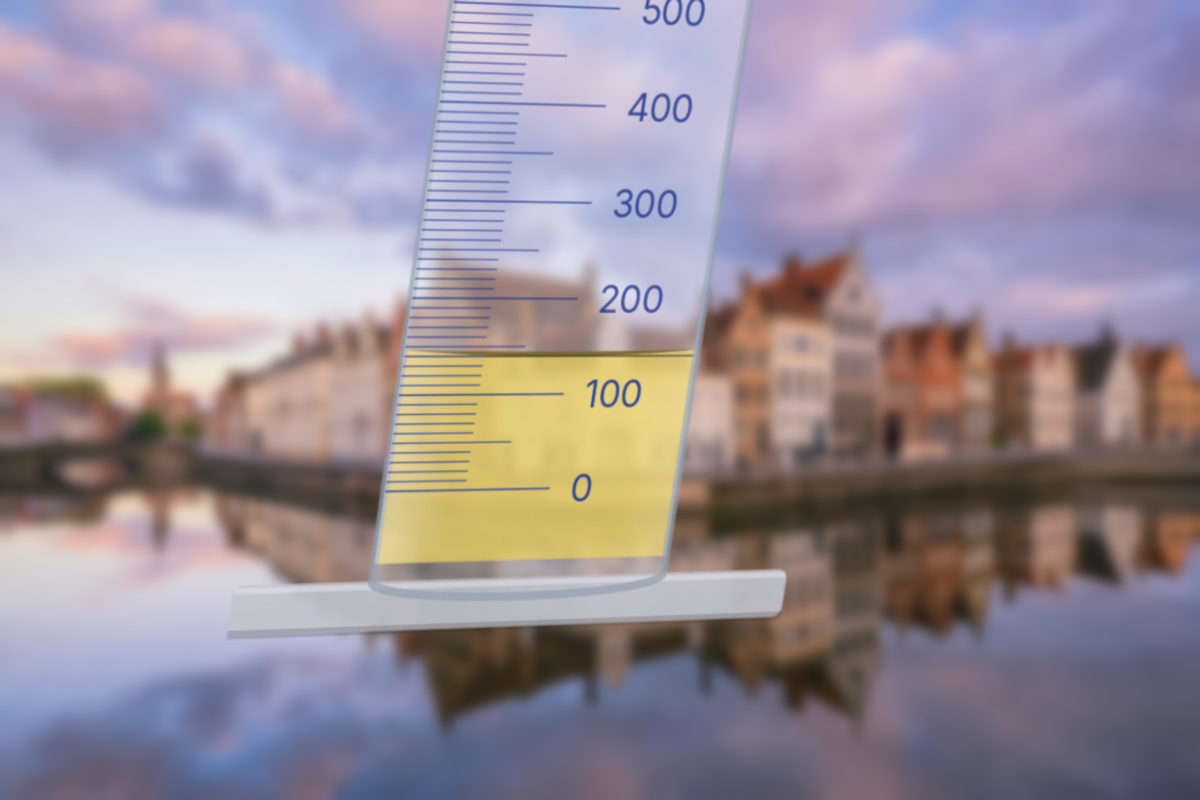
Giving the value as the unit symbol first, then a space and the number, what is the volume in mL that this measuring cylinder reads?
mL 140
